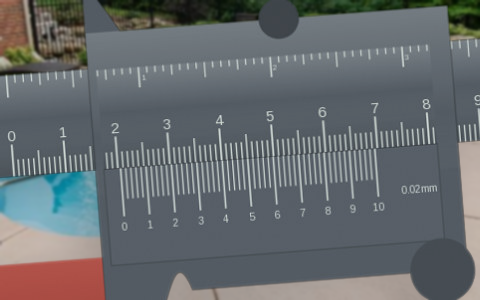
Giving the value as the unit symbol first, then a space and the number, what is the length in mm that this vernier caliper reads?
mm 20.5
